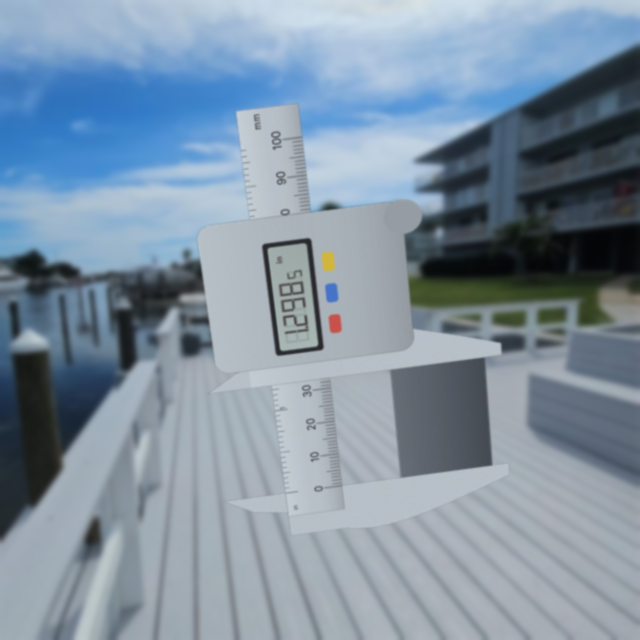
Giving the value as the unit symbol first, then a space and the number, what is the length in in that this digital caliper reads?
in 1.2985
